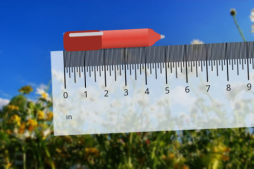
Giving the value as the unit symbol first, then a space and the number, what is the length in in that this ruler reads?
in 5
